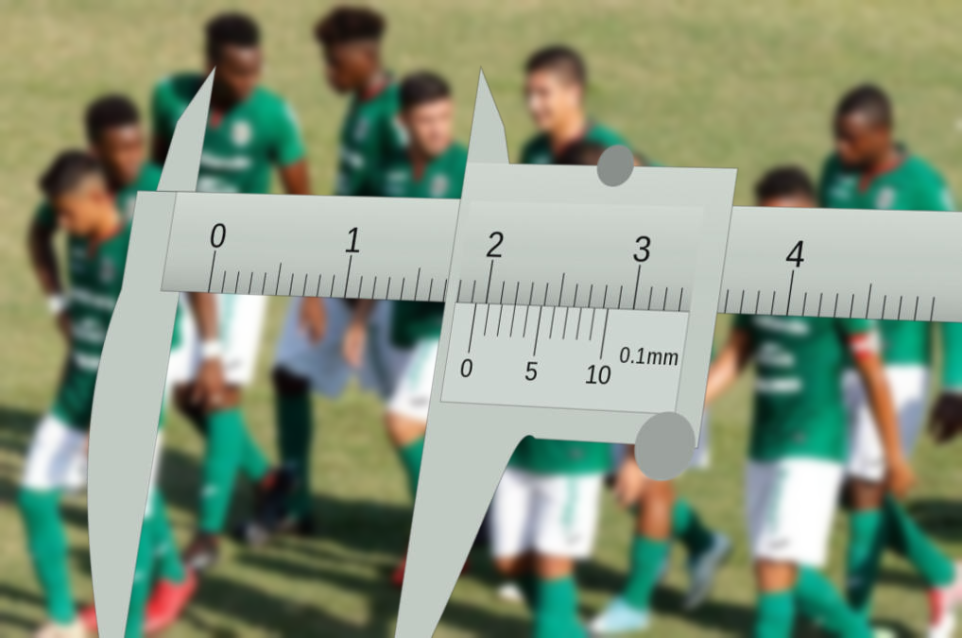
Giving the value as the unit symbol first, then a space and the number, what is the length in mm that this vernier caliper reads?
mm 19.3
